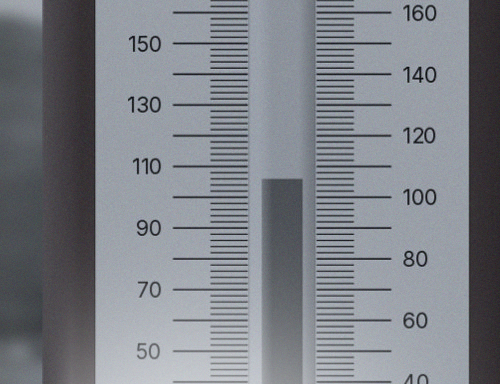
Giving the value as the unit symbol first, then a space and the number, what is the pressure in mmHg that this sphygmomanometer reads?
mmHg 106
